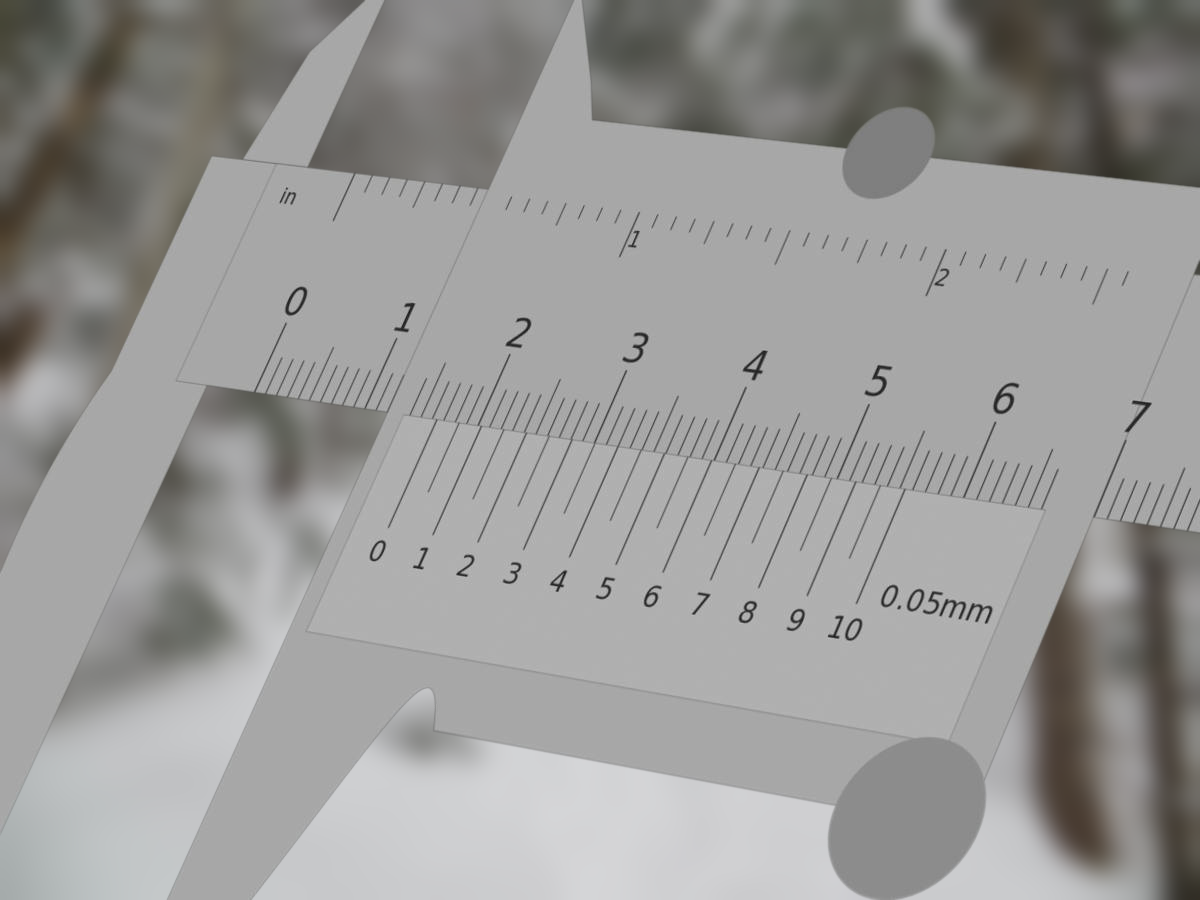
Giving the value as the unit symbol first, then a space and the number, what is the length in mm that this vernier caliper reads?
mm 16.4
